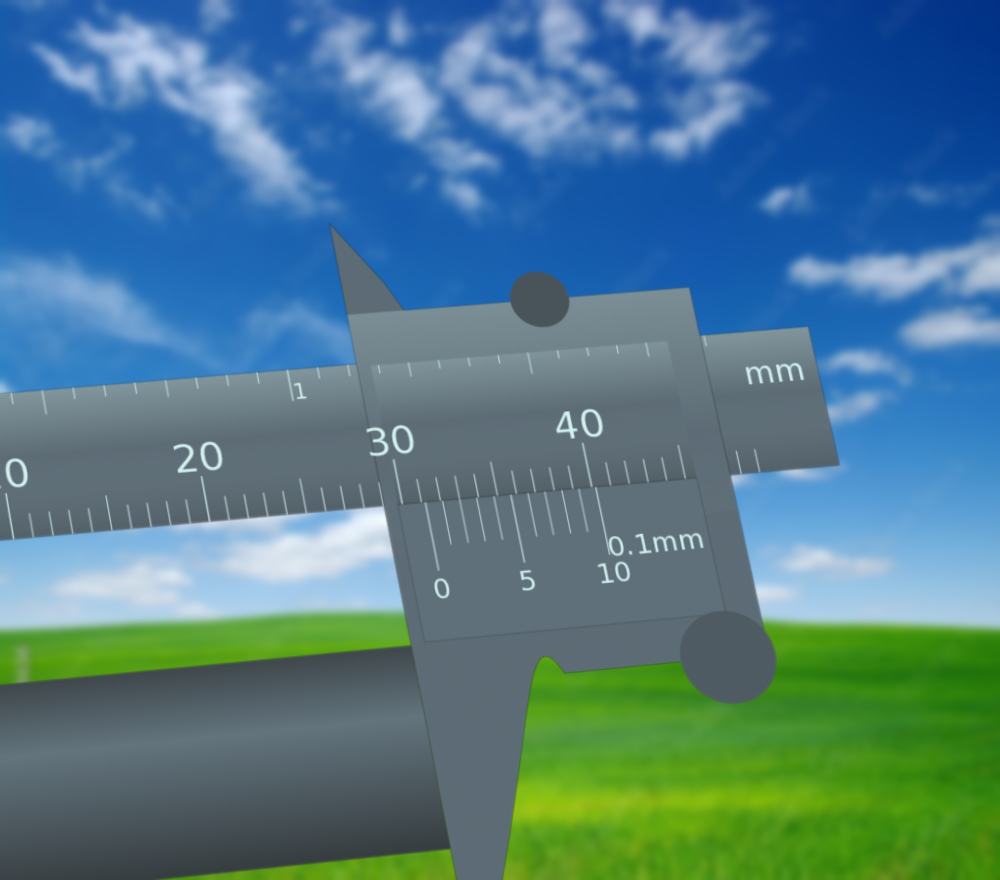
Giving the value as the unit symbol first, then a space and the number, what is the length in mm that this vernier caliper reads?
mm 31.2
